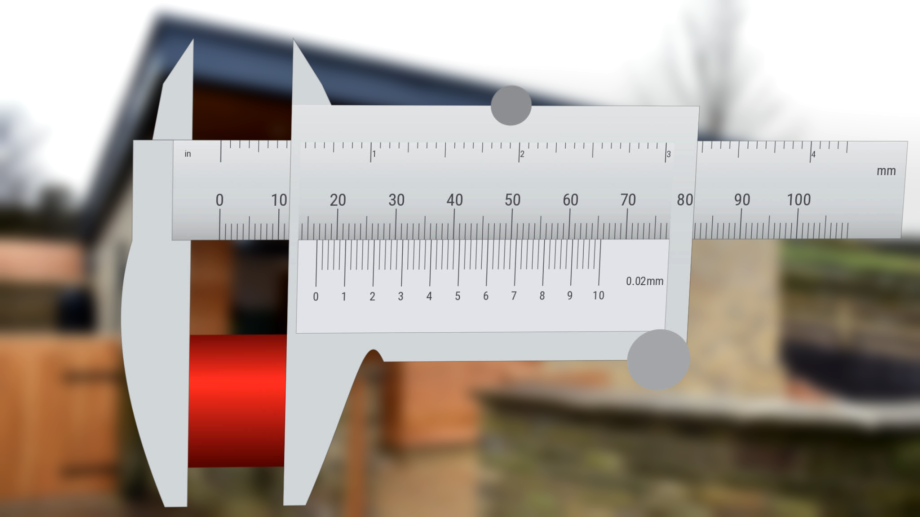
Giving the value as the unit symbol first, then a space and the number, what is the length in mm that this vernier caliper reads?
mm 16.6
